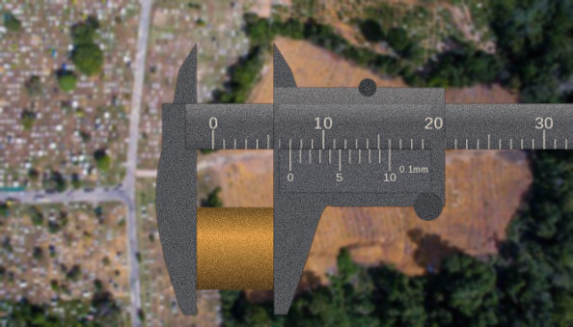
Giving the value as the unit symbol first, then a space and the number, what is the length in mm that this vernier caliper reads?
mm 7.0
